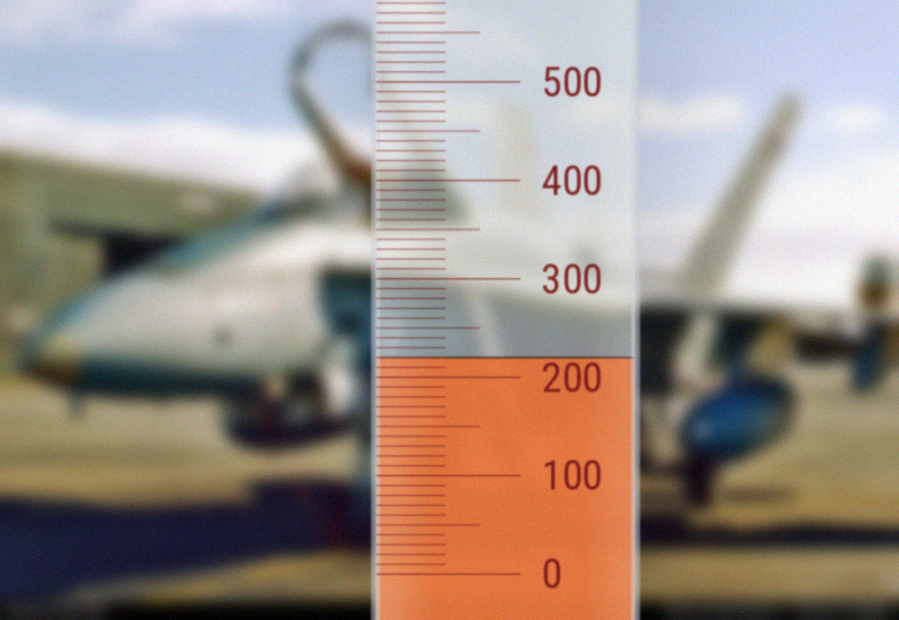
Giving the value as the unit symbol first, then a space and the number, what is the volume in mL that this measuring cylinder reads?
mL 220
